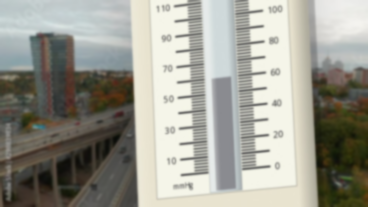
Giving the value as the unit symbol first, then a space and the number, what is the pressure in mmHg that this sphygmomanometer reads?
mmHg 60
